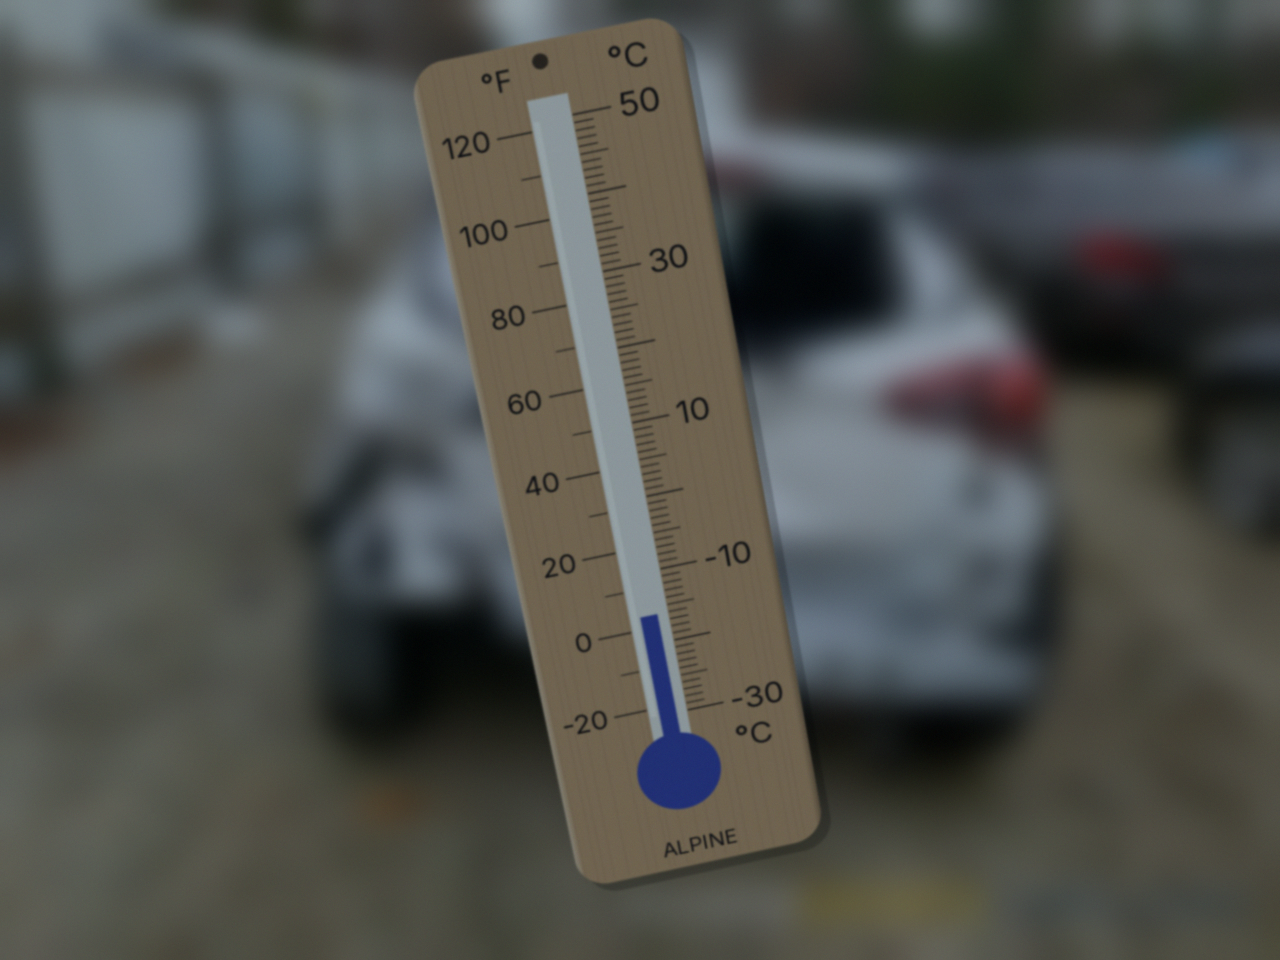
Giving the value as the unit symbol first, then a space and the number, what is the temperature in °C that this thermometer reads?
°C -16
